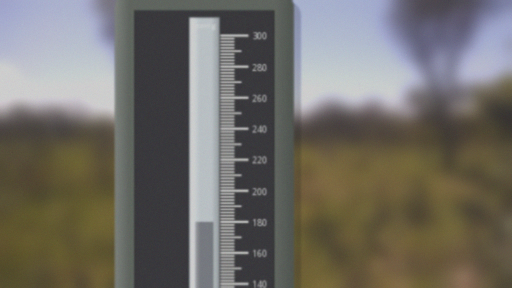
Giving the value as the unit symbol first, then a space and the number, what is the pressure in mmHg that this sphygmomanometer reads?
mmHg 180
